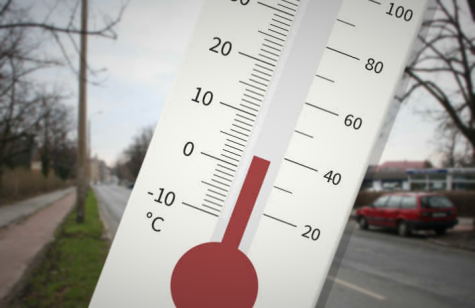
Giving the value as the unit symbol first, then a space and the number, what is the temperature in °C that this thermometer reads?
°C 3
